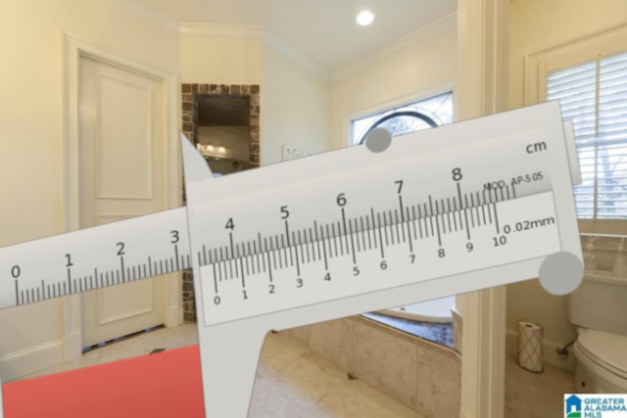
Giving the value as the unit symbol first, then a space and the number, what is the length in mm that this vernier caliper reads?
mm 36.5
